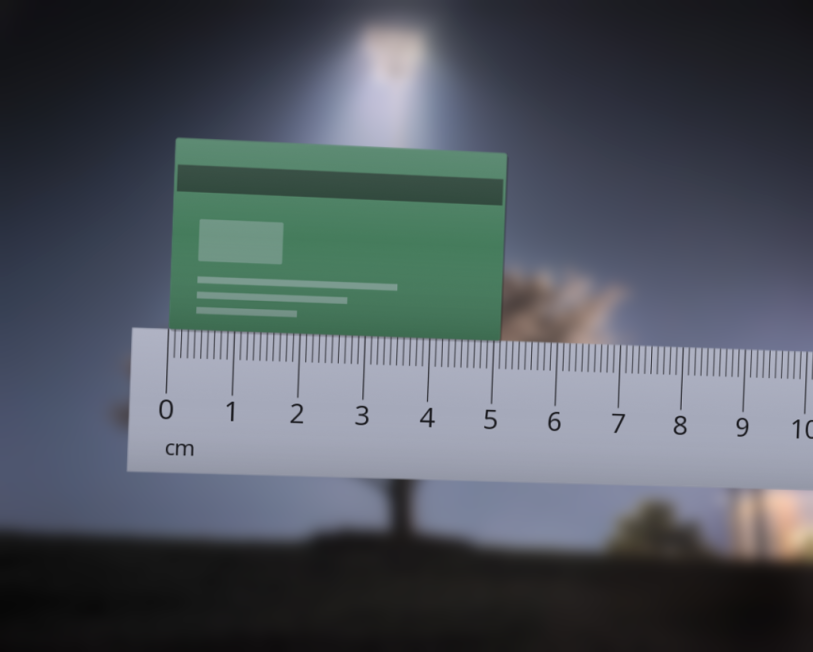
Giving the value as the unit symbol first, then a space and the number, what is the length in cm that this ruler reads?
cm 5.1
